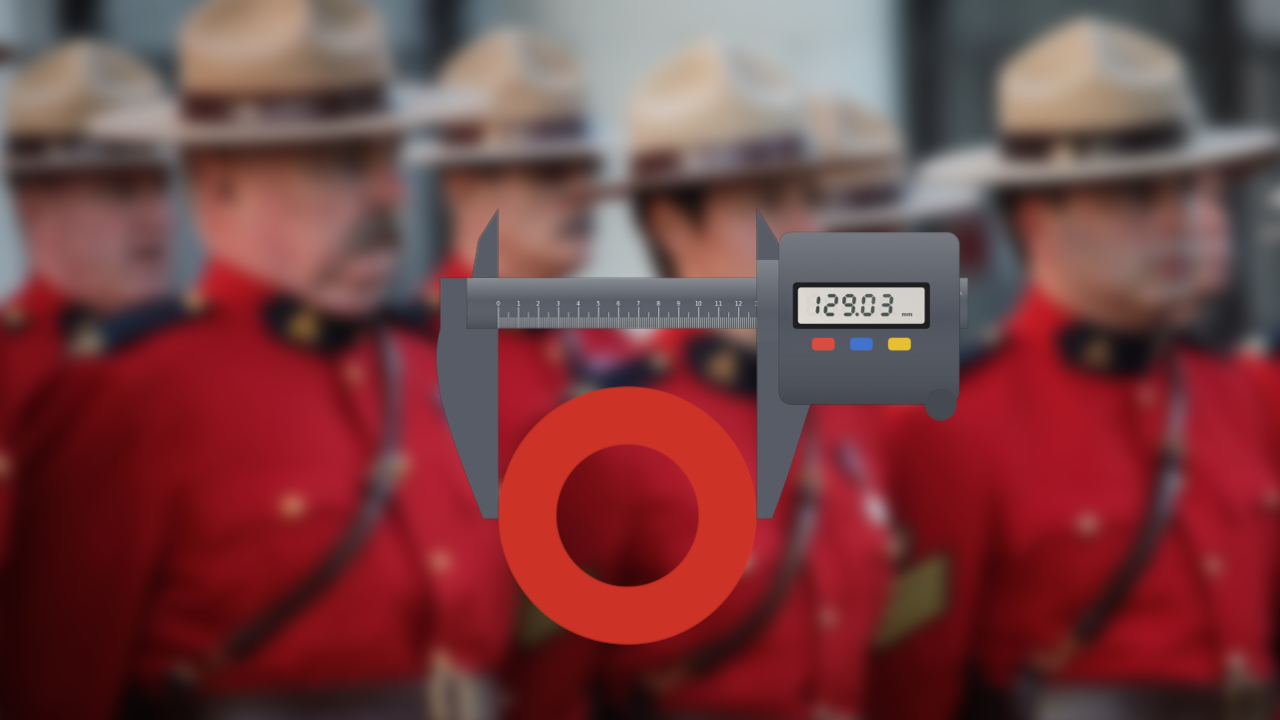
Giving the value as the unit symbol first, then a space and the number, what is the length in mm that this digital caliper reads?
mm 129.03
